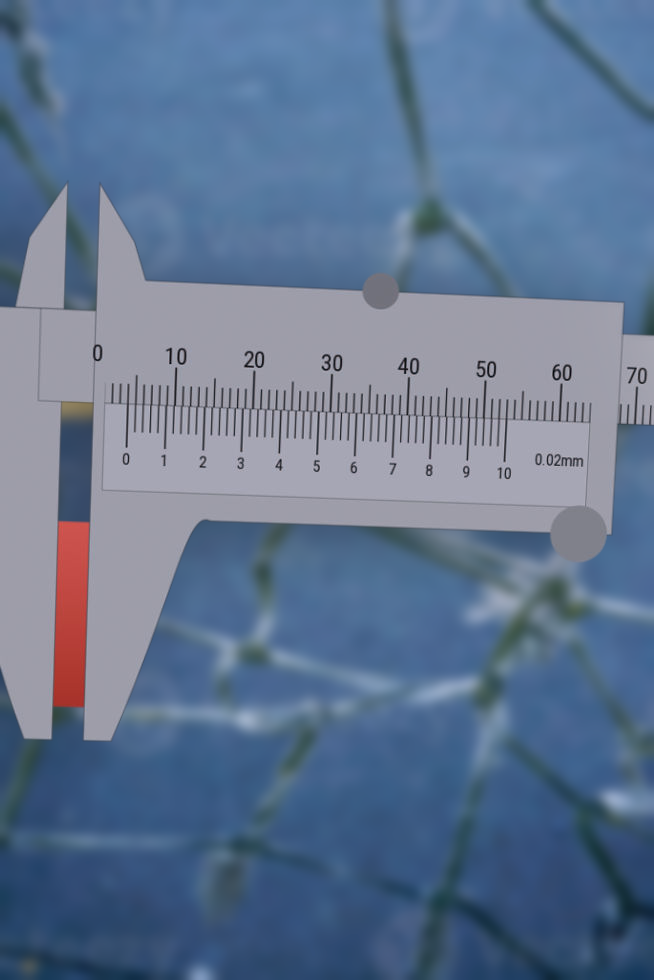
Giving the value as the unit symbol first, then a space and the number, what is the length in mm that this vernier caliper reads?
mm 4.0
